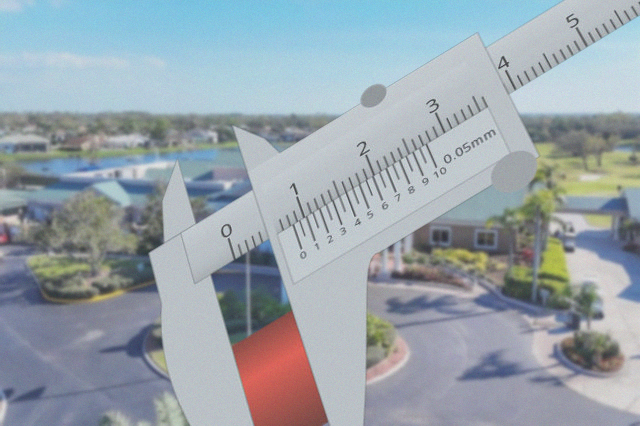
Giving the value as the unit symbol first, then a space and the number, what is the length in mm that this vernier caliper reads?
mm 8.4
